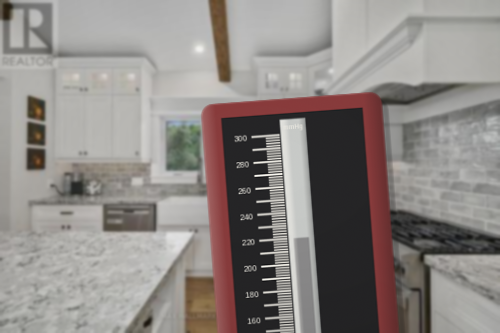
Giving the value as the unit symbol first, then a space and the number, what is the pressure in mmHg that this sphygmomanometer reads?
mmHg 220
